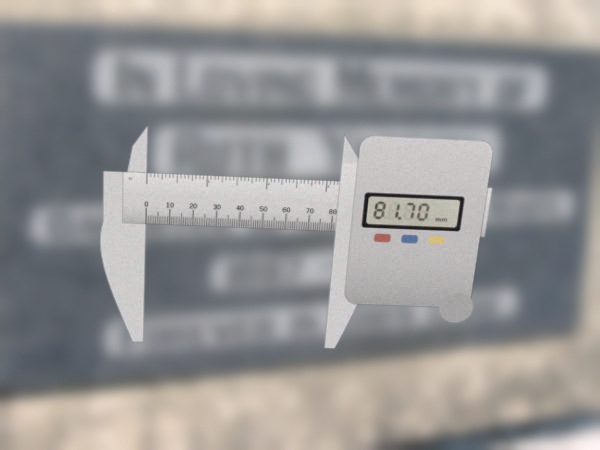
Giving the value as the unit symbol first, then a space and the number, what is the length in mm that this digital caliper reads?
mm 81.70
